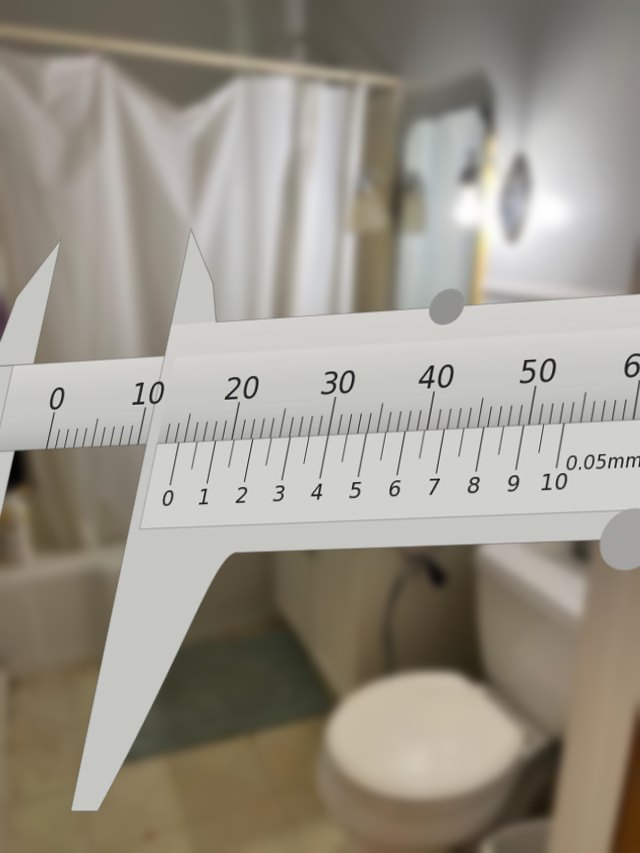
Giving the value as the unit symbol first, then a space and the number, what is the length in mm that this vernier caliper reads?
mm 14.4
